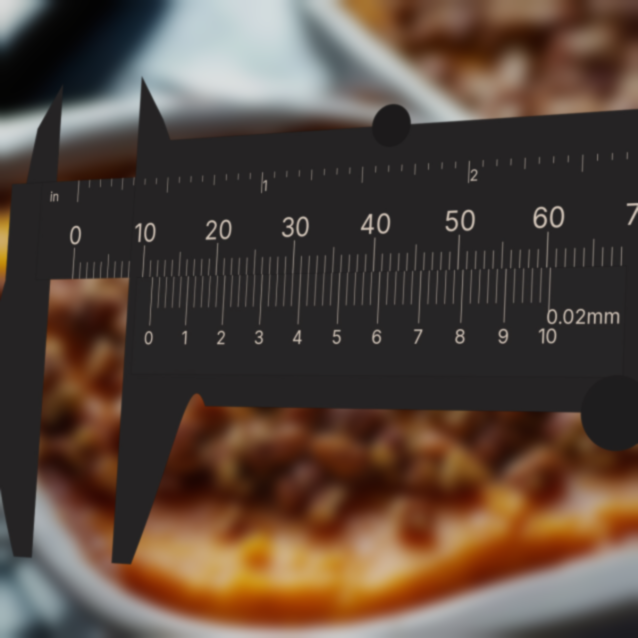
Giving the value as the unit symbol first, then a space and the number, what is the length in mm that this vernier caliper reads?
mm 11.4
